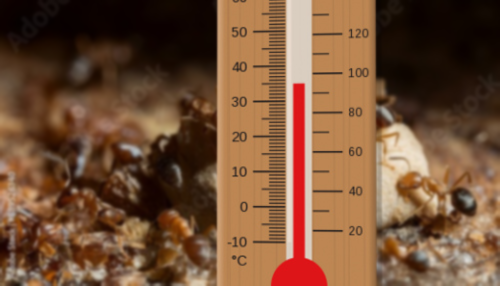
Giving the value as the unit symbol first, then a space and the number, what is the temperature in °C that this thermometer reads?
°C 35
